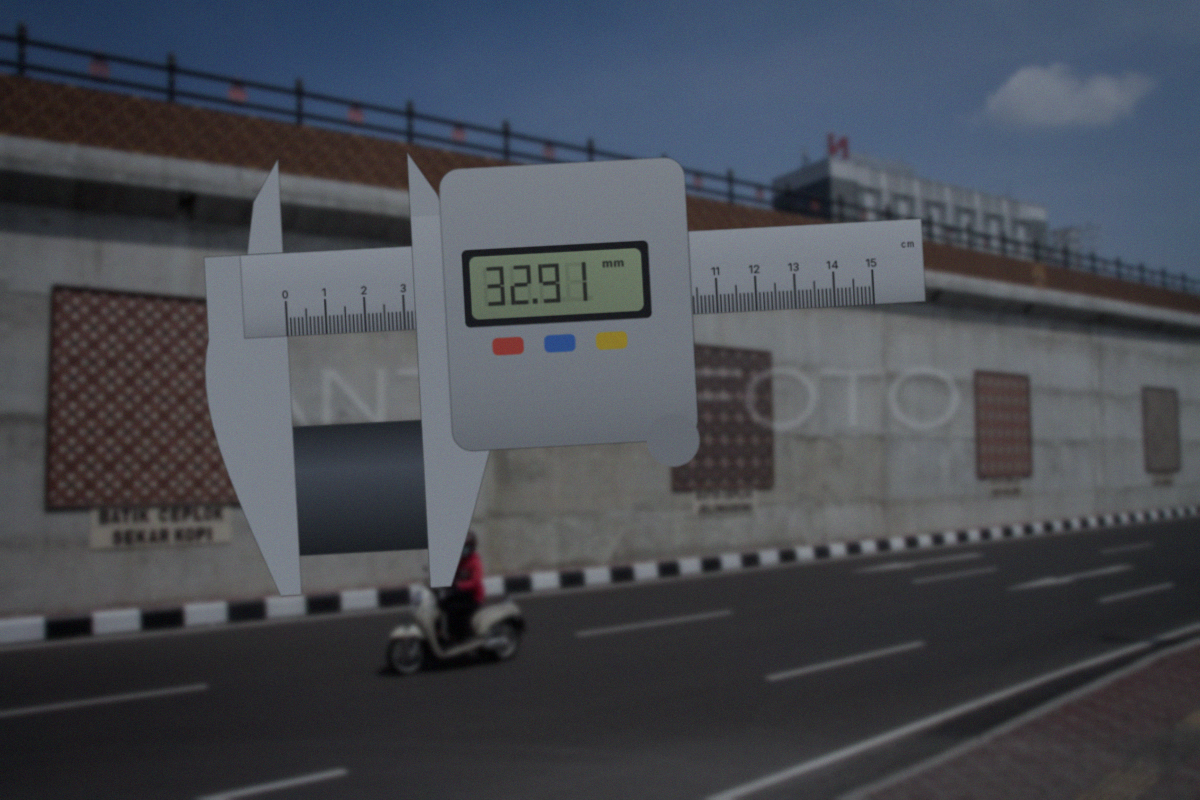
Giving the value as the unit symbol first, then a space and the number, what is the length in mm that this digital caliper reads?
mm 32.91
